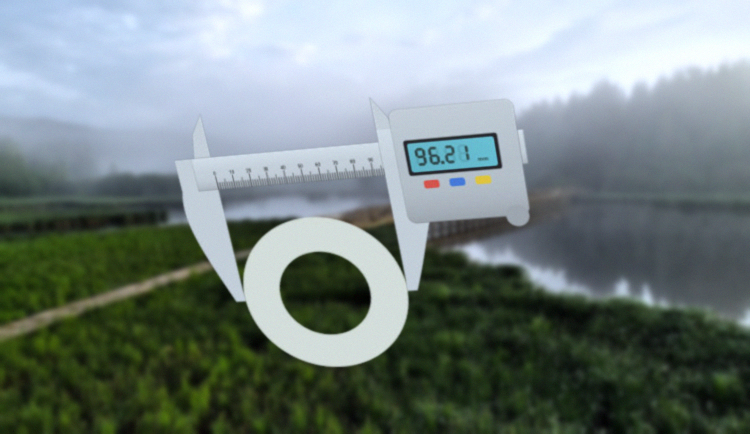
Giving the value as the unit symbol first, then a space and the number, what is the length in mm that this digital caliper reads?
mm 96.21
